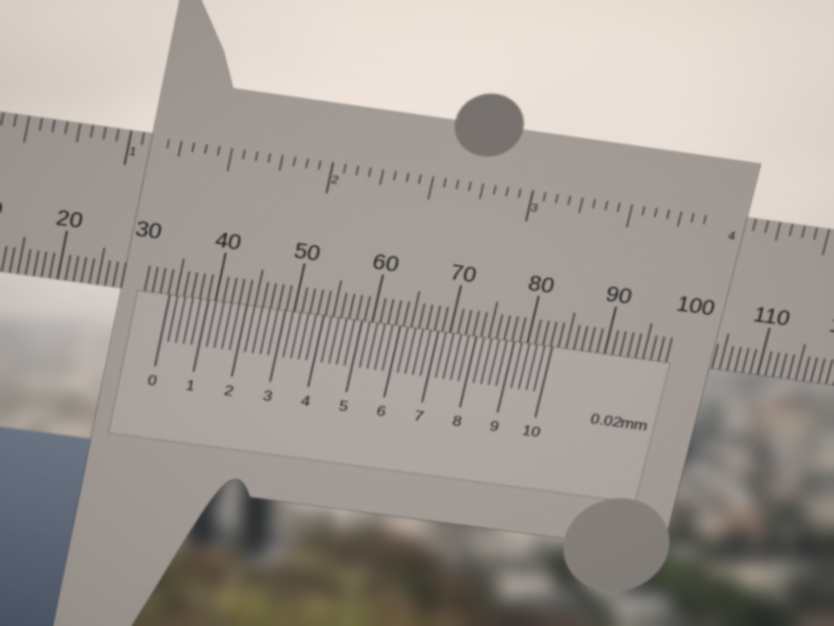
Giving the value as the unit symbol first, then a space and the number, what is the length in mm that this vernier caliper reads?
mm 34.2
